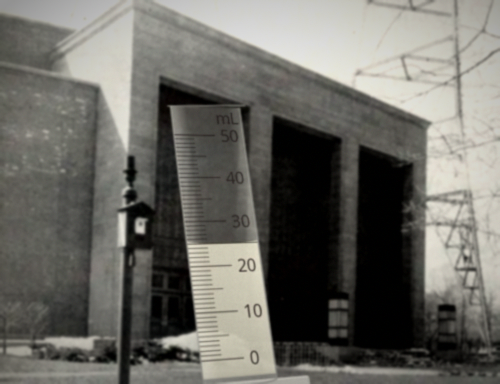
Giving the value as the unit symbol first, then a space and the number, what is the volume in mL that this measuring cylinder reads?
mL 25
